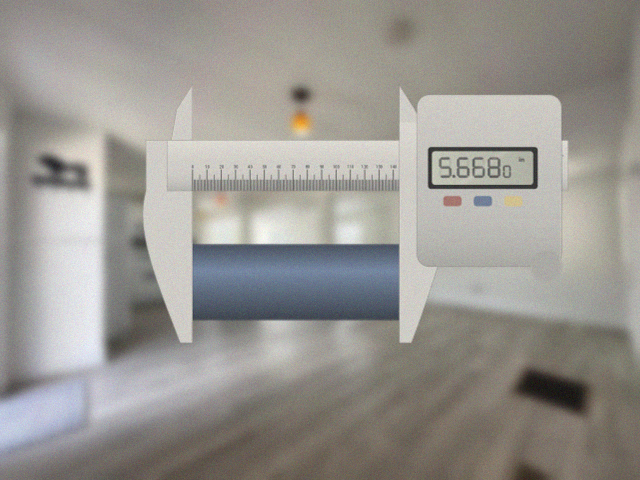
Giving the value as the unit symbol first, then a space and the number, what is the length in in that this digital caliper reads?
in 5.6680
